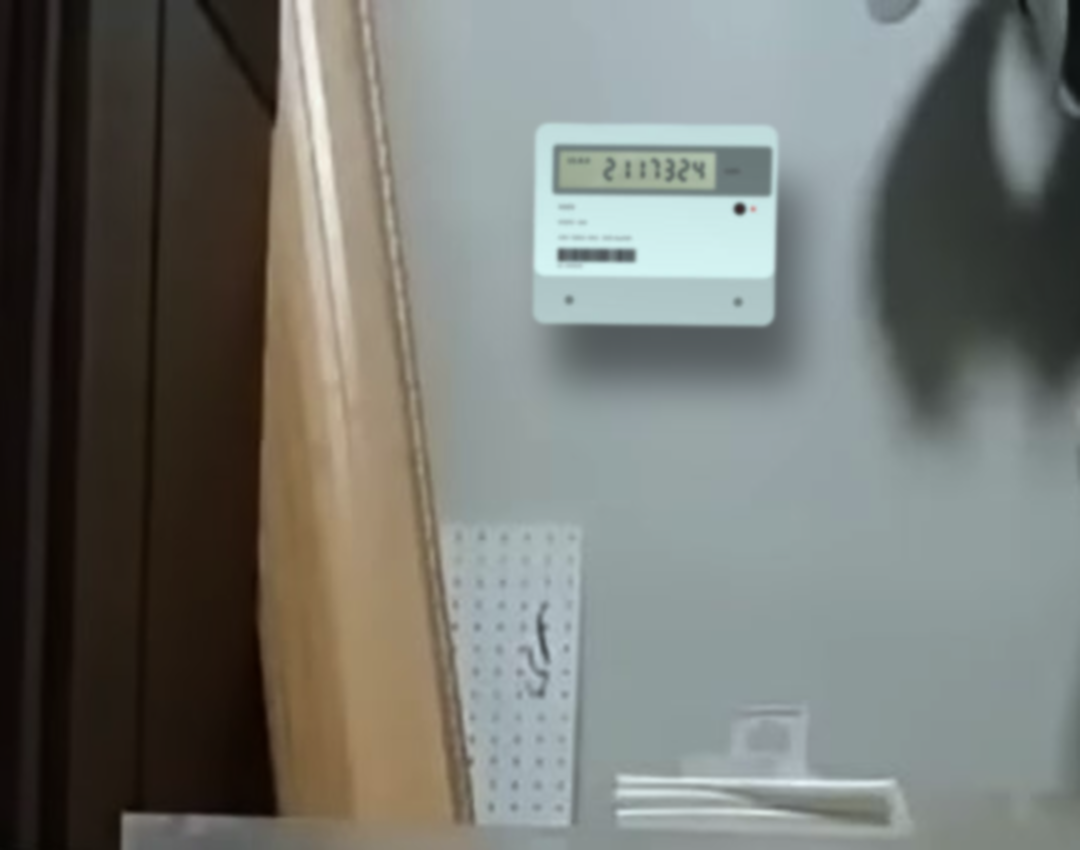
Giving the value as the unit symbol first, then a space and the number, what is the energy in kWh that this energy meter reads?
kWh 2117324
